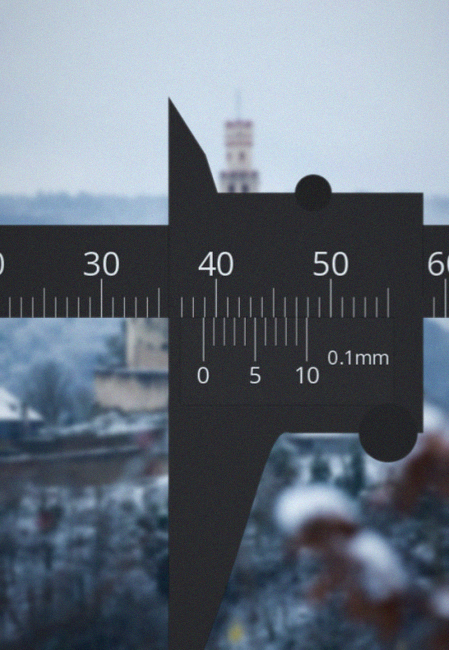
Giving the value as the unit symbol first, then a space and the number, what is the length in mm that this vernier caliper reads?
mm 38.9
